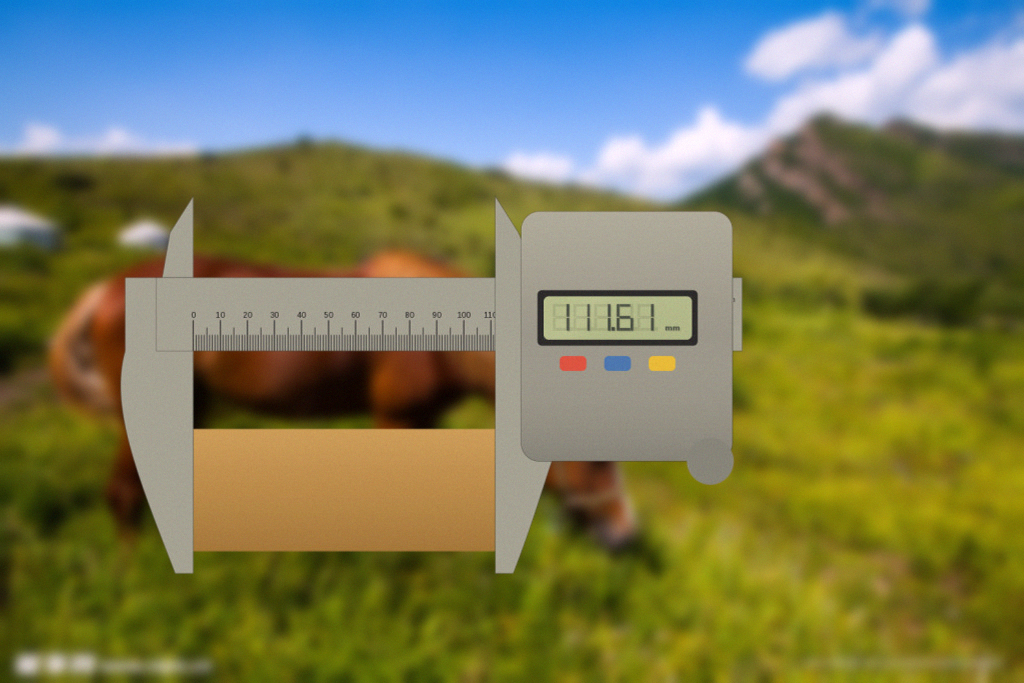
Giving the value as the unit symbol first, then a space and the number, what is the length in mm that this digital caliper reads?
mm 111.61
